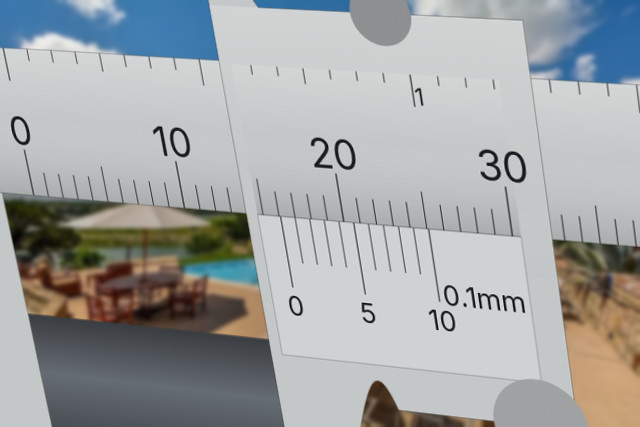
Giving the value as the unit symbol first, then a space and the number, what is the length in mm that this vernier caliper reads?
mm 16.1
